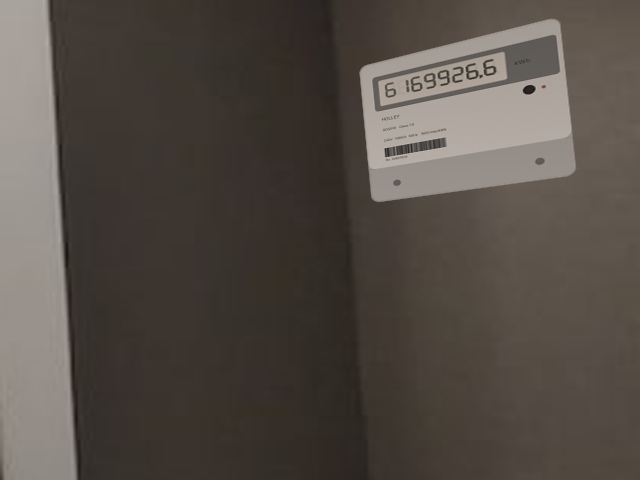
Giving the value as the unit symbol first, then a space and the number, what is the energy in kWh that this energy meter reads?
kWh 6169926.6
